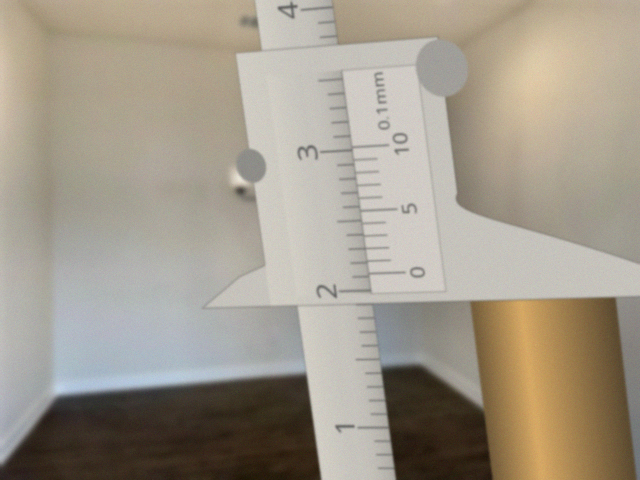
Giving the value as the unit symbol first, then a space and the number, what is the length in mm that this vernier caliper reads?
mm 21.2
